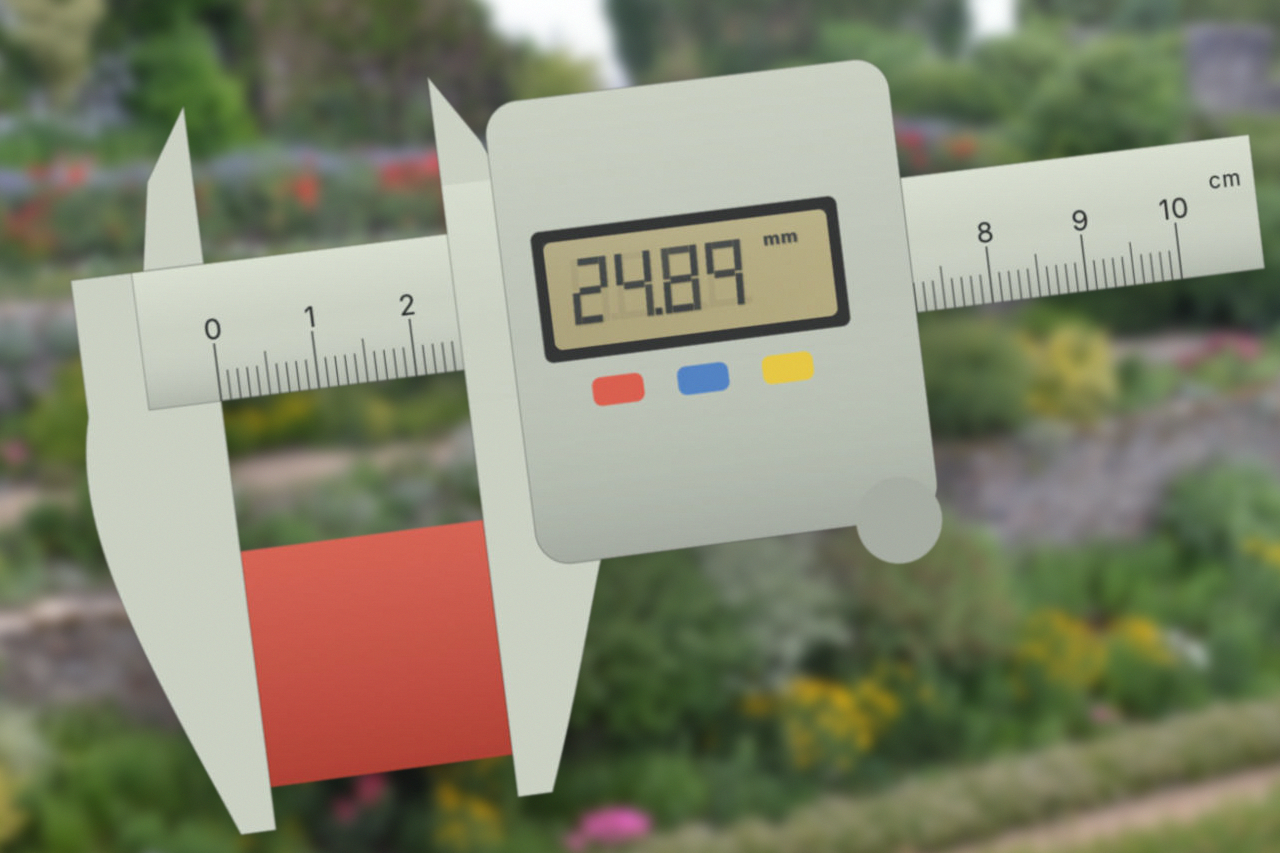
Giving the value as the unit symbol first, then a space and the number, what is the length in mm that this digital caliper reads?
mm 24.89
